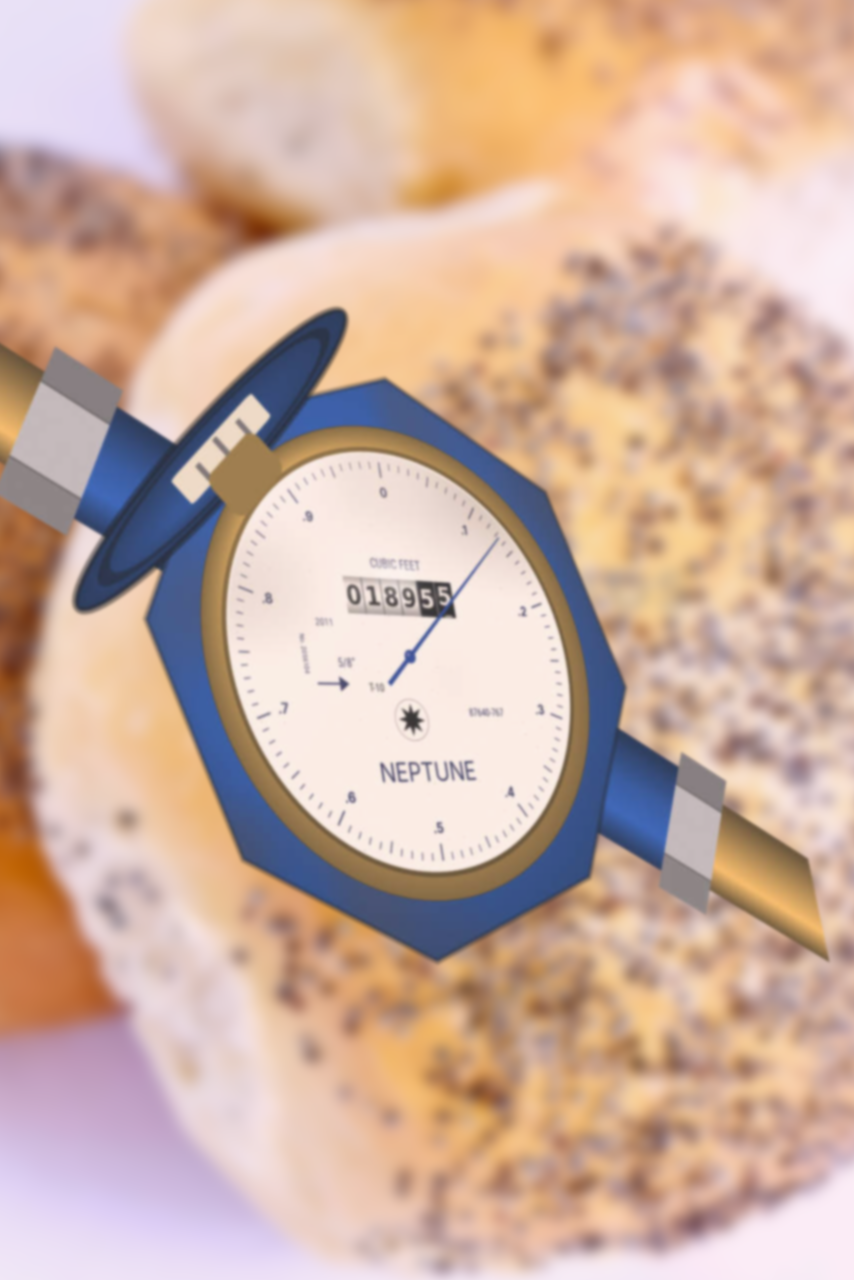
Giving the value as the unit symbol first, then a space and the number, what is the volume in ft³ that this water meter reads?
ft³ 18955.13
